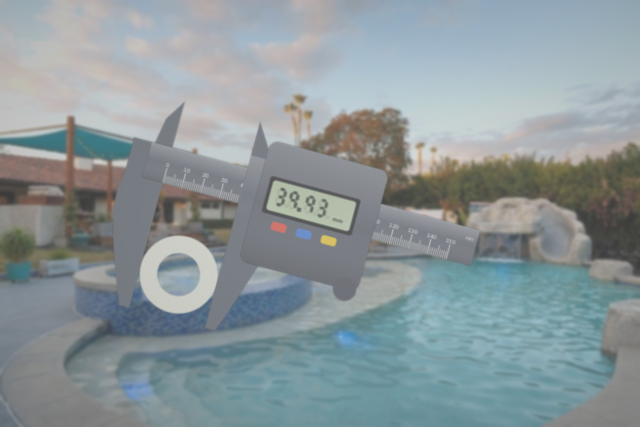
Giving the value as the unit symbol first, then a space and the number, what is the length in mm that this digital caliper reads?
mm 39.93
